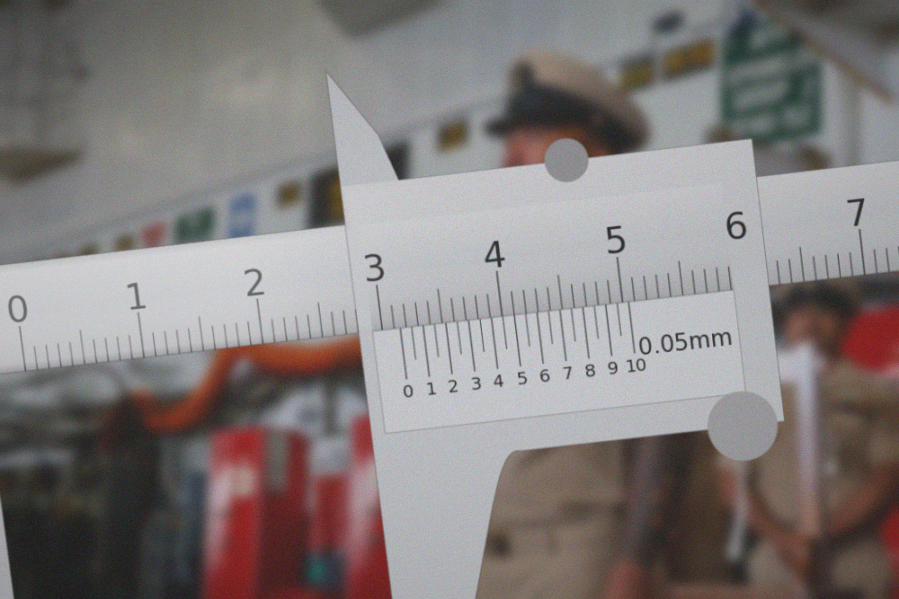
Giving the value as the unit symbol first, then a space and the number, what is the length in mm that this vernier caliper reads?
mm 31.5
